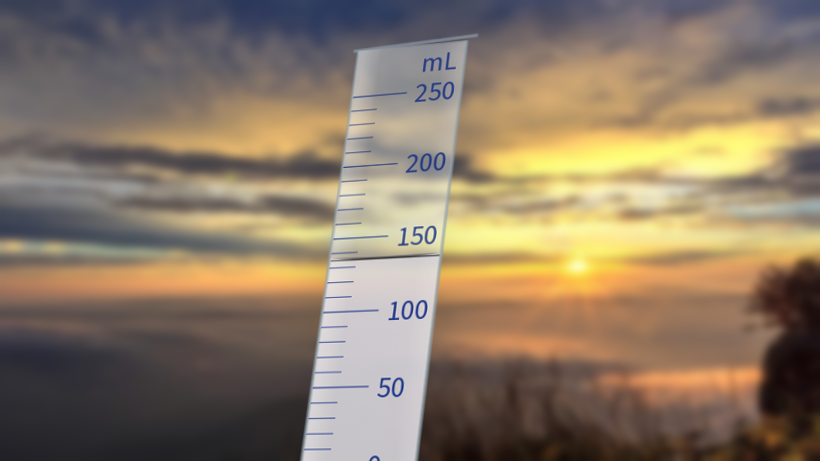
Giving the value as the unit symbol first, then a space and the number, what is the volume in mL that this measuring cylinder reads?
mL 135
